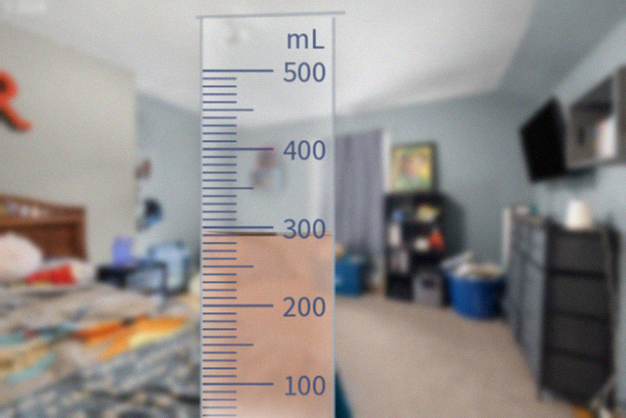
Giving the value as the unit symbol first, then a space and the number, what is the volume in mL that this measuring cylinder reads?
mL 290
